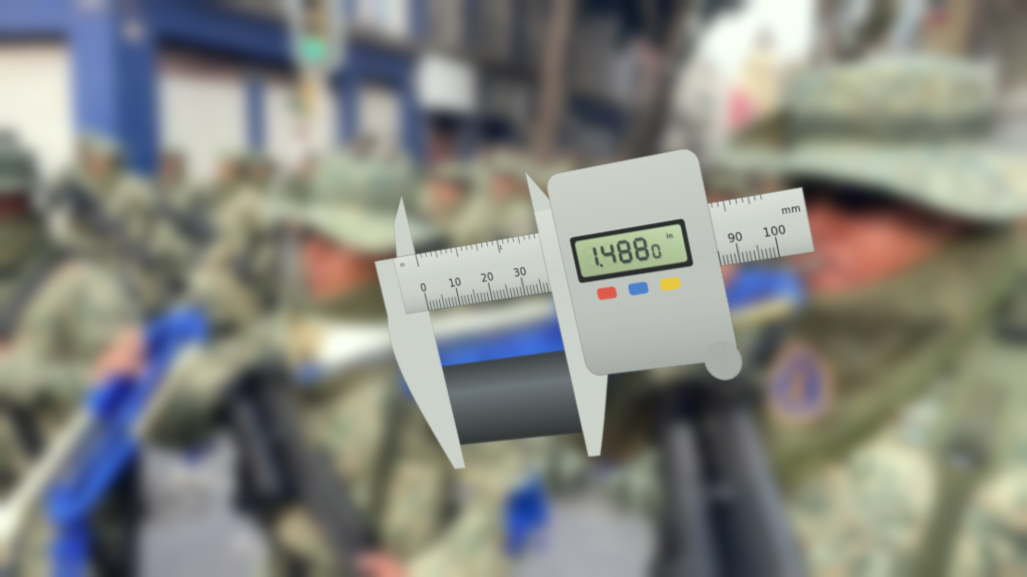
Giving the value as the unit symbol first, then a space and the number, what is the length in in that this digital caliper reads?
in 1.4880
